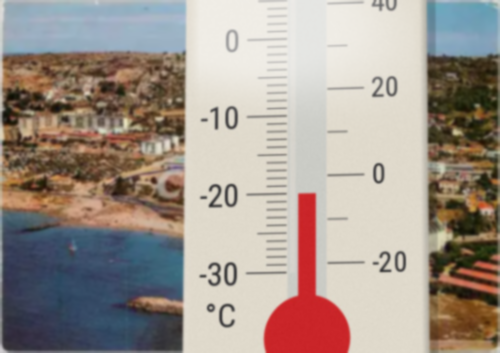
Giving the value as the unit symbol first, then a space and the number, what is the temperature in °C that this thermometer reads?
°C -20
